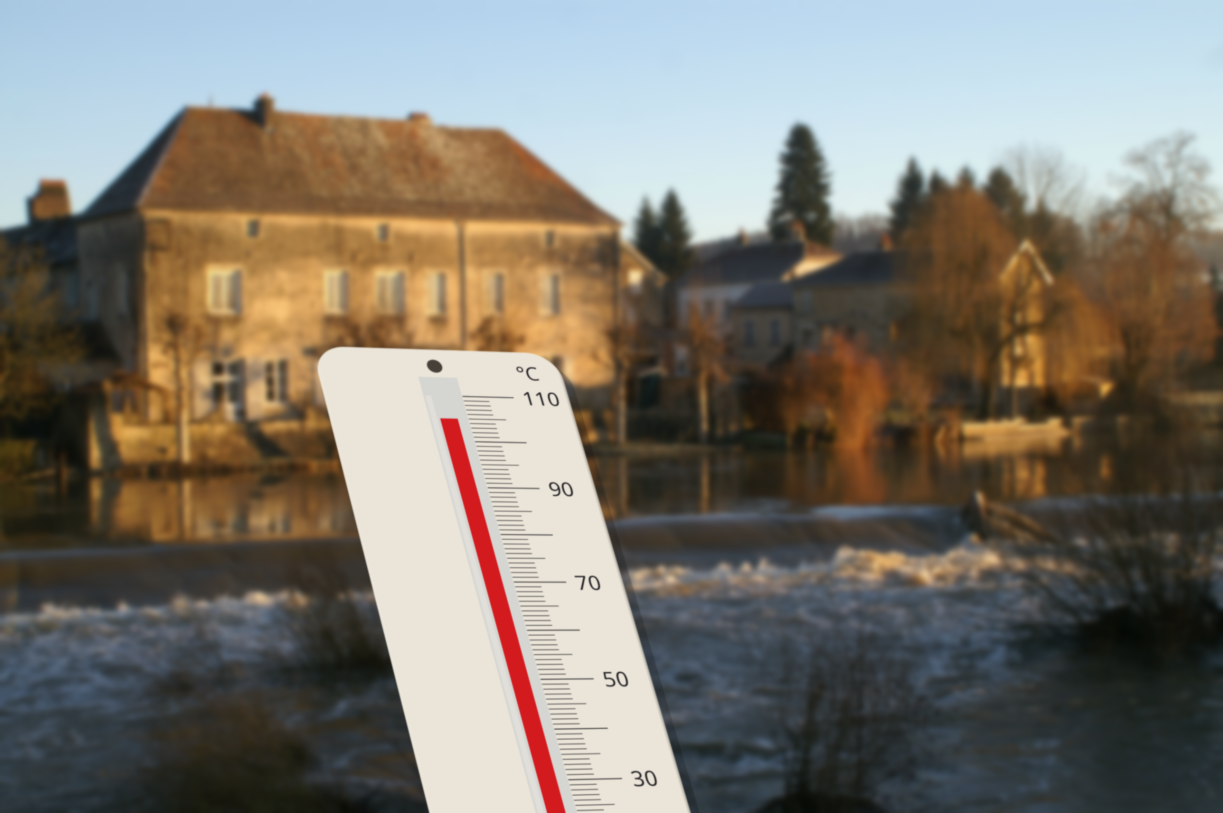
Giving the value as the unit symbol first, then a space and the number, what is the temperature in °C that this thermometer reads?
°C 105
